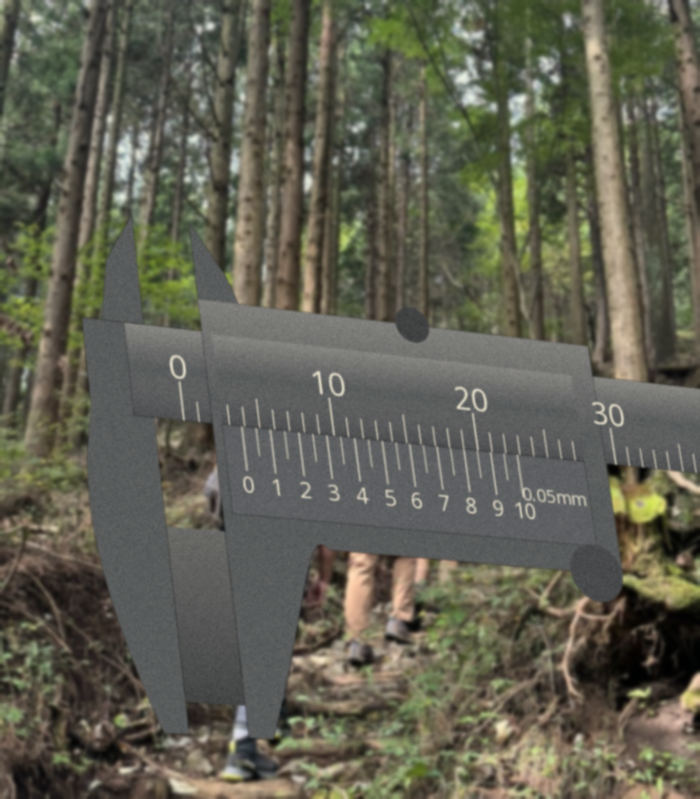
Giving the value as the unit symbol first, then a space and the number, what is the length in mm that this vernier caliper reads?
mm 3.8
